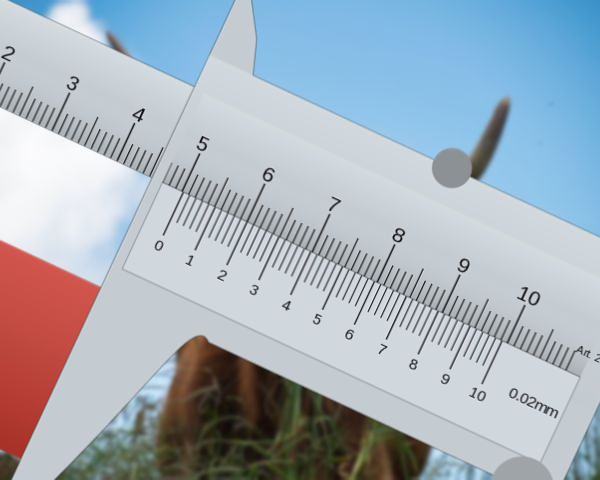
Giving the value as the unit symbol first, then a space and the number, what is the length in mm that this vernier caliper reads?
mm 50.2
